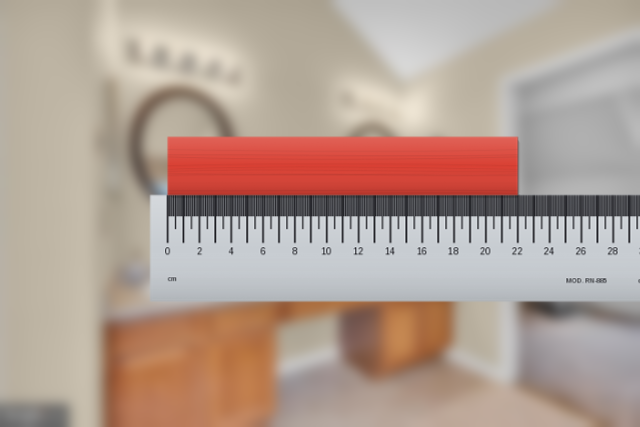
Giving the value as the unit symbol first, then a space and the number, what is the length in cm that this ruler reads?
cm 22
